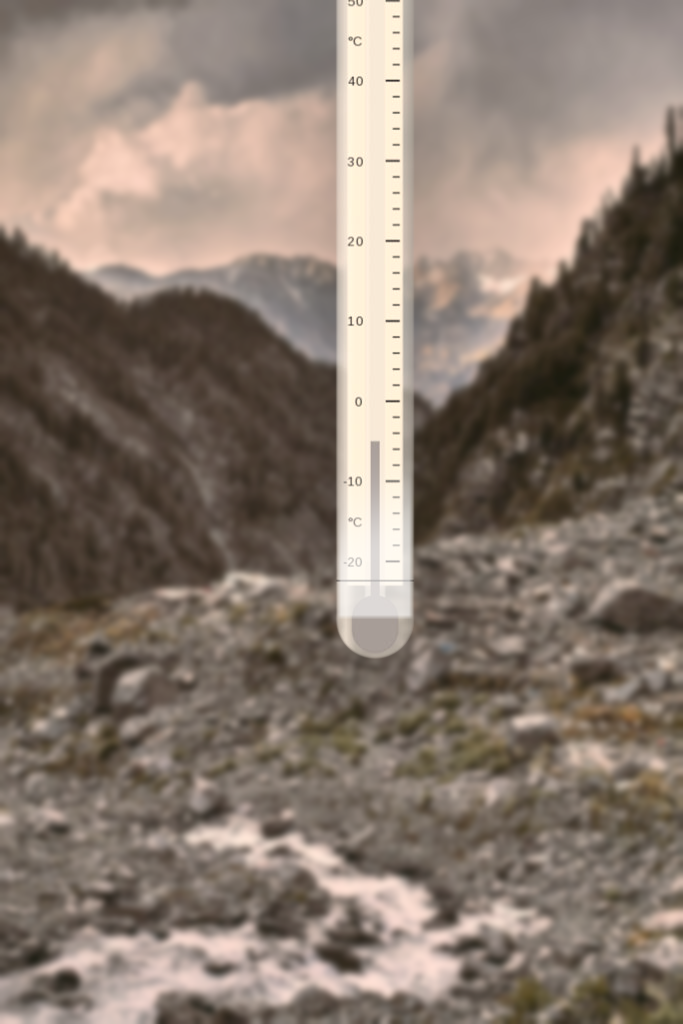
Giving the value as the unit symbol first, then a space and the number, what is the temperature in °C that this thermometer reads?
°C -5
